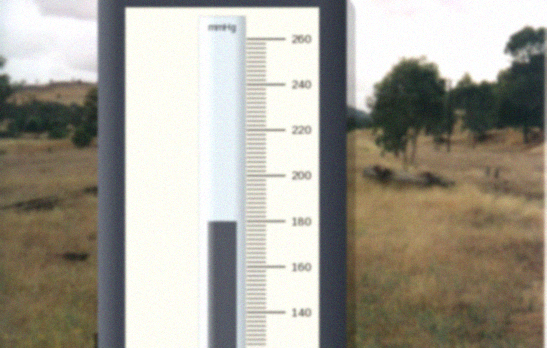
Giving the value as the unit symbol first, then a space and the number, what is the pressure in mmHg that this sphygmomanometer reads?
mmHg 180
